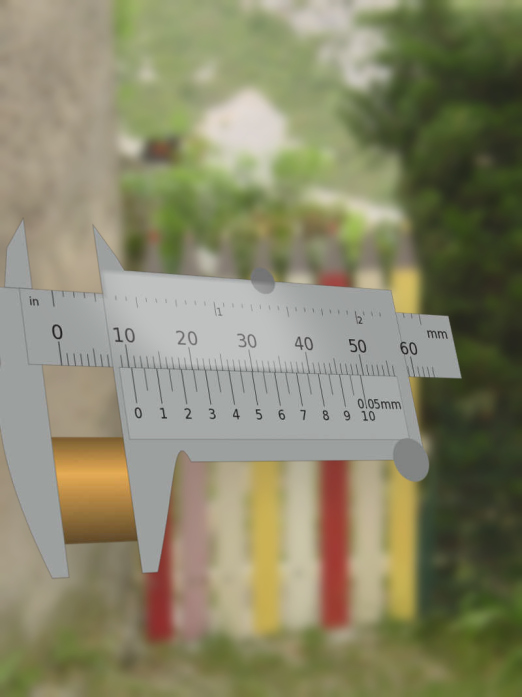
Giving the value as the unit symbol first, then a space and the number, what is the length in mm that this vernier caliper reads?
mm 10.4
